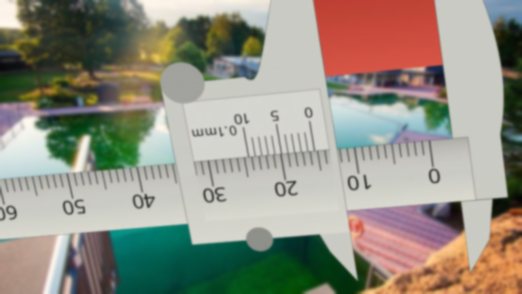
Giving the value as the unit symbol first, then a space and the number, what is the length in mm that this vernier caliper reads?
mm 15.4
